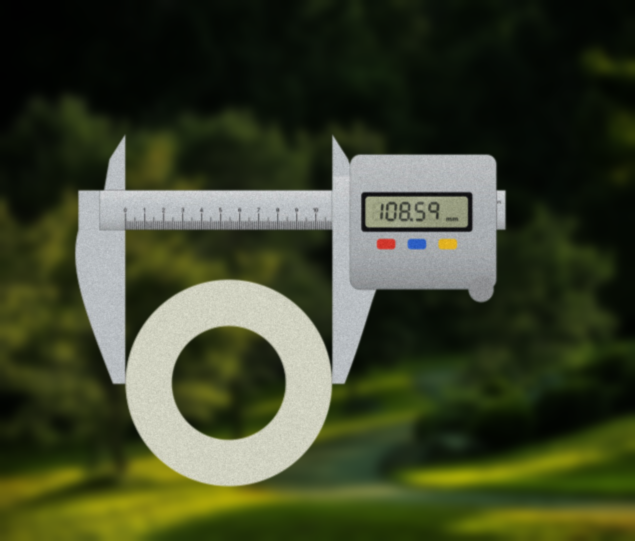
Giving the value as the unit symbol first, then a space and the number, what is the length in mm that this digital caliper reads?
mm 108.59
